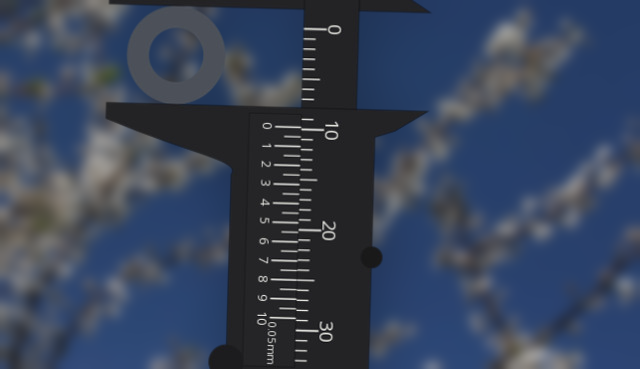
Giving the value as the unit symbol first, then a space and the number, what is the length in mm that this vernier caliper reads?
mm 9.8
